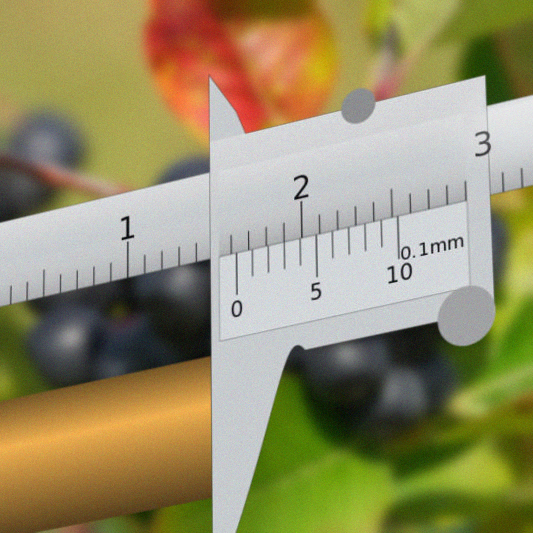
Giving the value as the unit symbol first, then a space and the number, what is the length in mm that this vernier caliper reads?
mm 16.3
